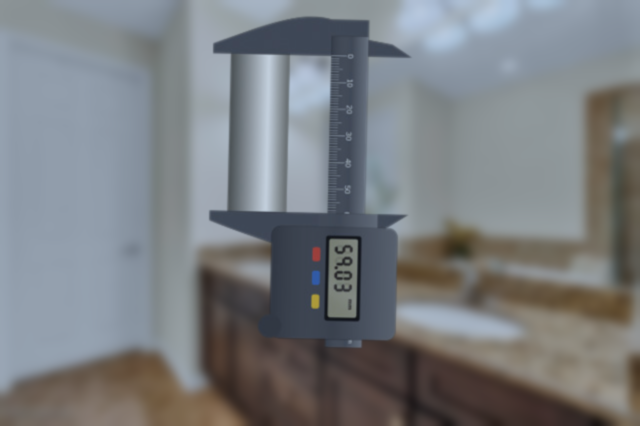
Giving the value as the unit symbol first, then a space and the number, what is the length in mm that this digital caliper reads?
mm 59.03
